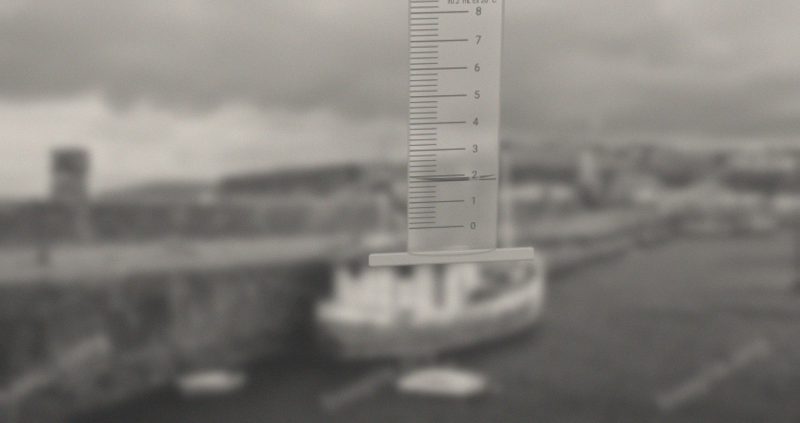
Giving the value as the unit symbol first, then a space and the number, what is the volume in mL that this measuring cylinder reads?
mL 1.8
